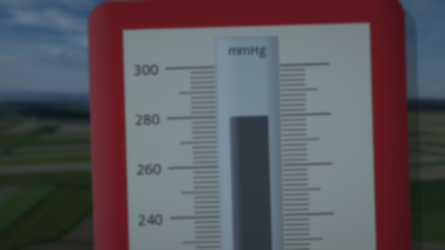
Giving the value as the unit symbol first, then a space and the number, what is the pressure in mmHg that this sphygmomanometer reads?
mmHg 280
